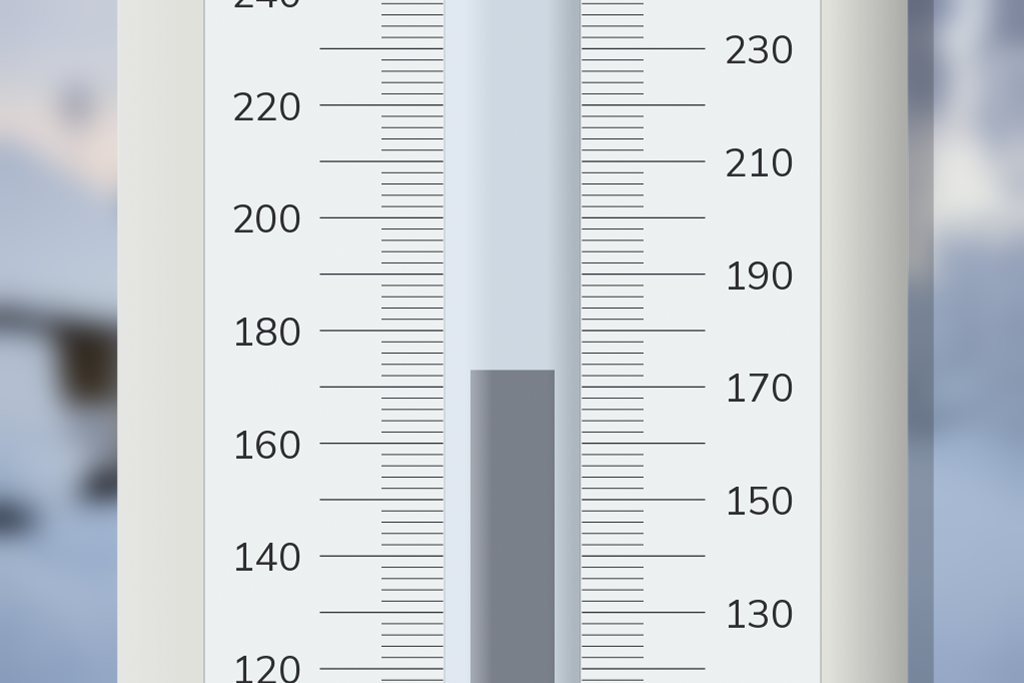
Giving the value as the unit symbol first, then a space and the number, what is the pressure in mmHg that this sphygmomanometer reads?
mmHg 173
